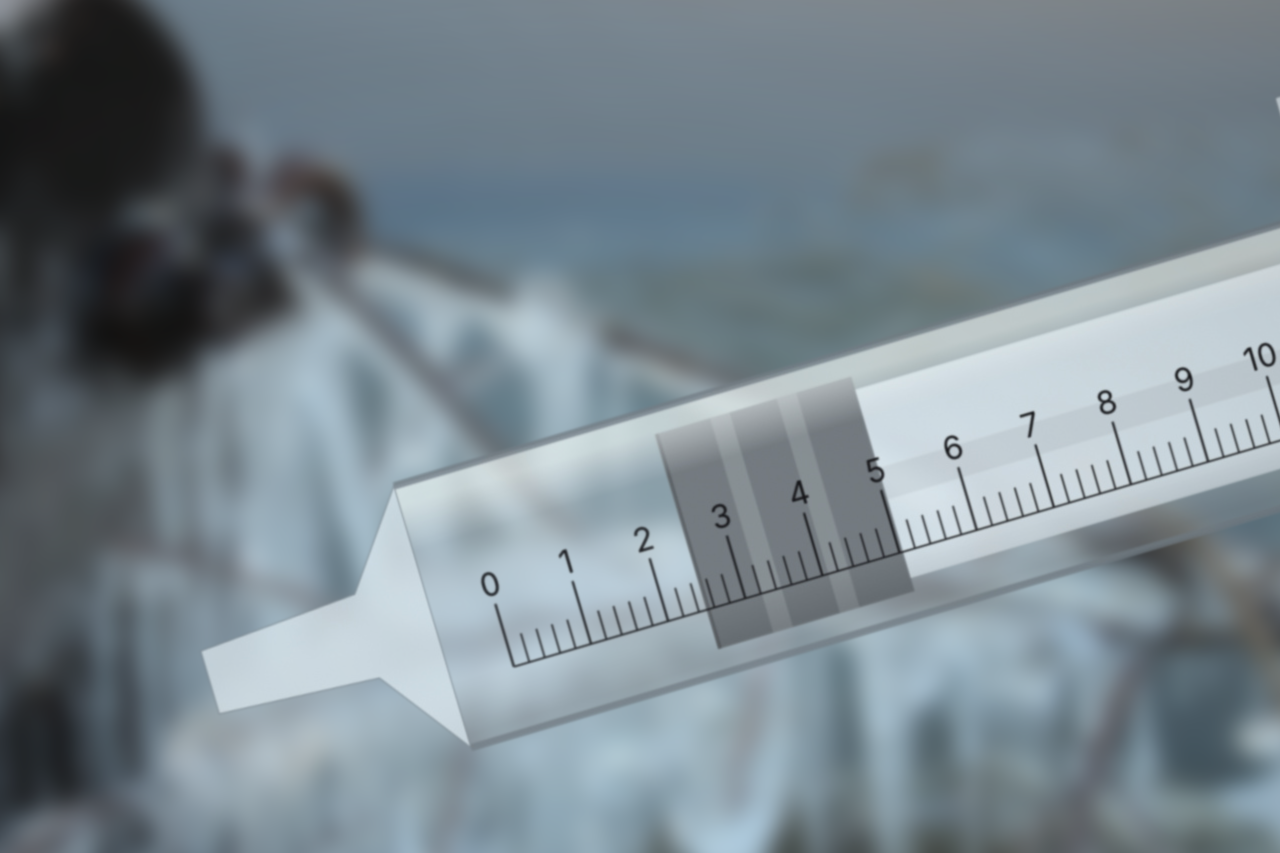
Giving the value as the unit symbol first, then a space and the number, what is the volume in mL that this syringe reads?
mL 2.5
